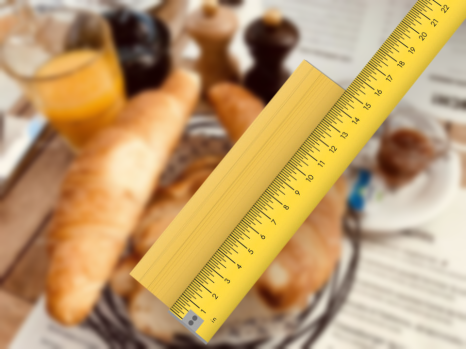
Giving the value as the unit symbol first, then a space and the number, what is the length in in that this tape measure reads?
in 15
